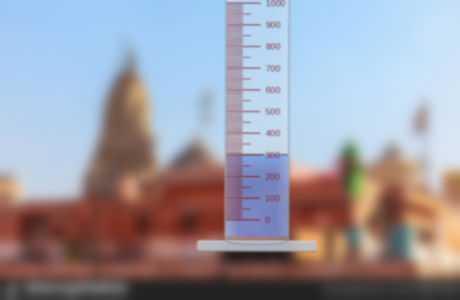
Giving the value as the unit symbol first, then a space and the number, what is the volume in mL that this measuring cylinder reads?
mL 300
